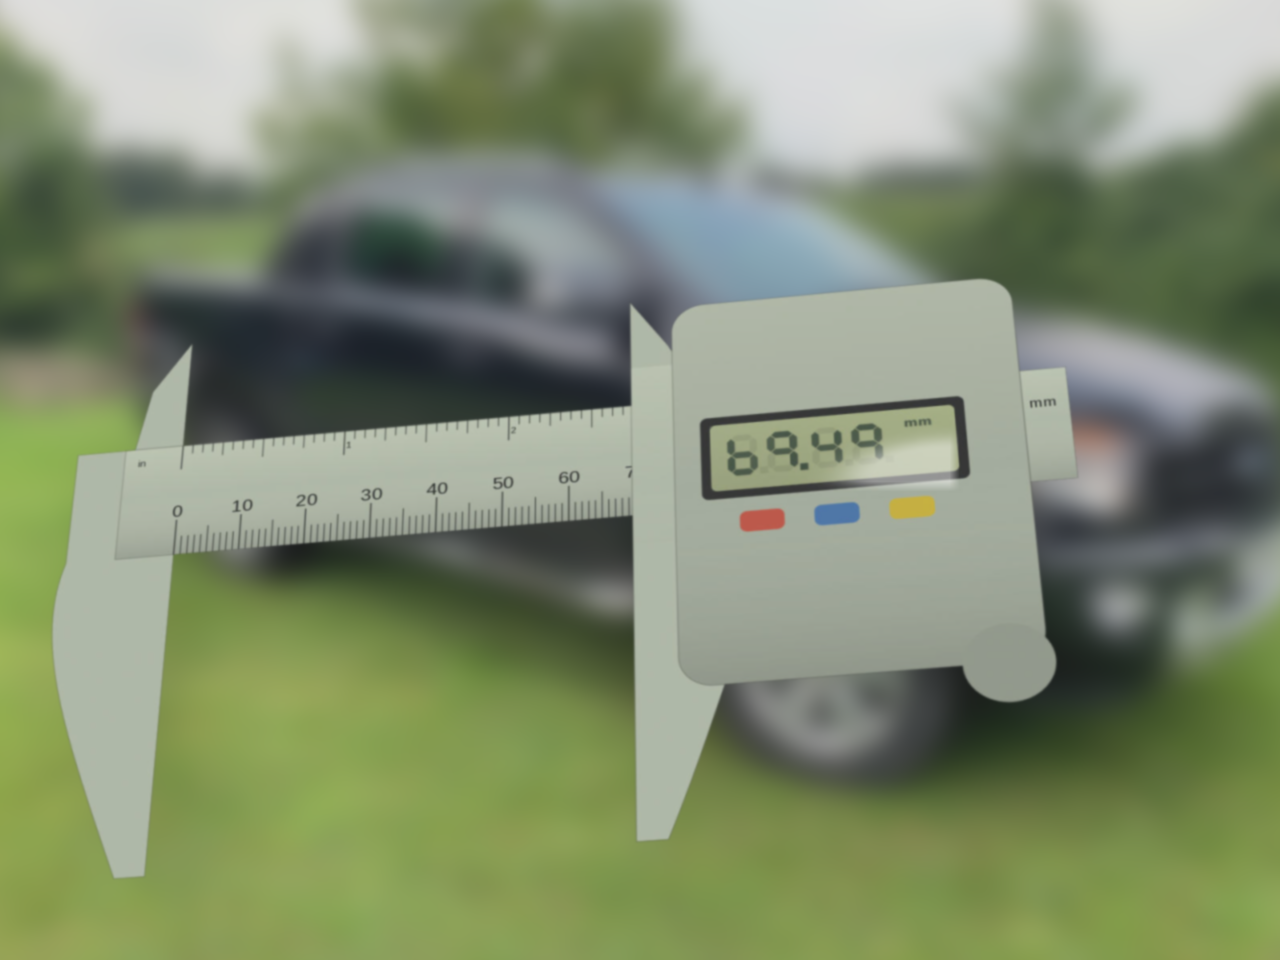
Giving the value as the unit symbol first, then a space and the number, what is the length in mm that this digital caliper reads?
mm 69.49
